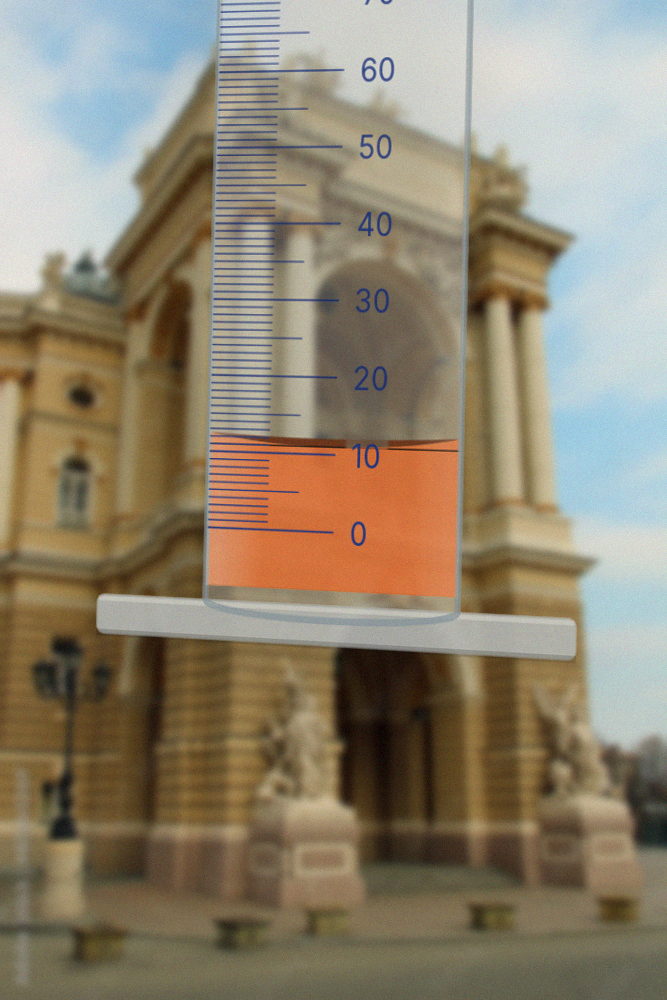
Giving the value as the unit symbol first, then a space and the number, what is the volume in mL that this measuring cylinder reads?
mL 11
